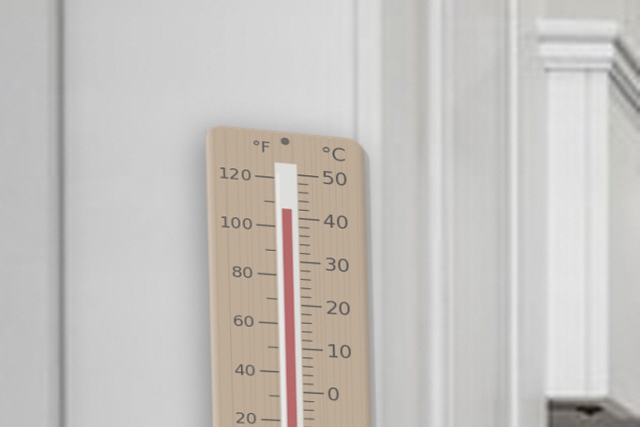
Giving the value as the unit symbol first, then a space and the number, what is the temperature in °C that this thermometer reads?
°C 42
